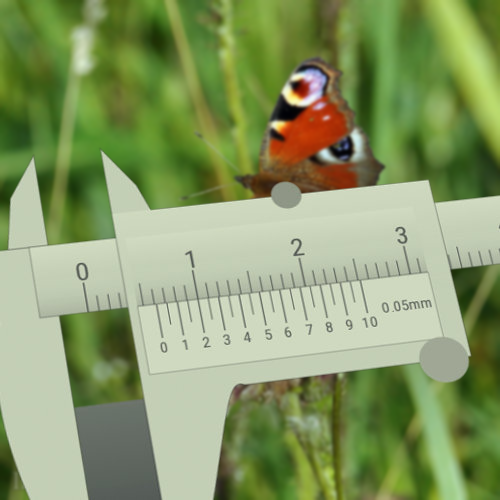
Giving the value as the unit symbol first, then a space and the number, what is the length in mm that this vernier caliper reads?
mm 6.2
